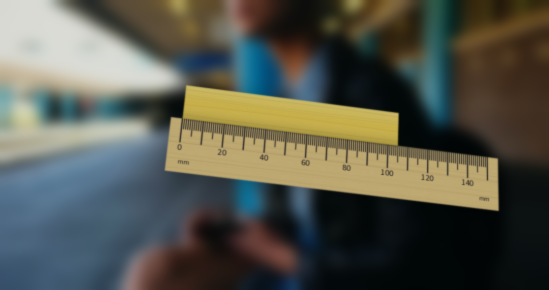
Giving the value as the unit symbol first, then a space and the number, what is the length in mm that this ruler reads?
mm 105
